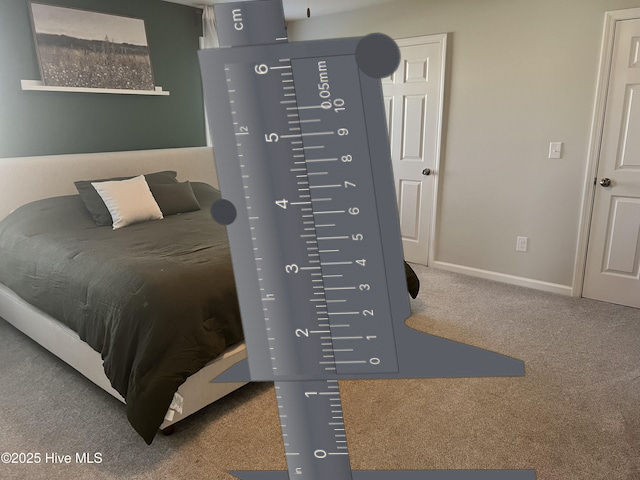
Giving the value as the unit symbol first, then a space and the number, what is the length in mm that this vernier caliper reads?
mm 15.0
